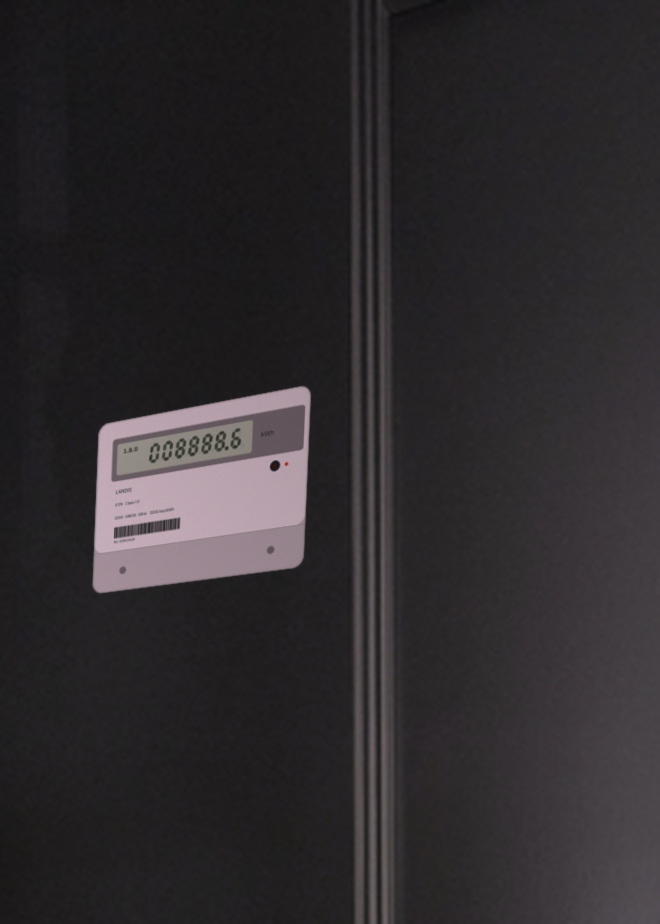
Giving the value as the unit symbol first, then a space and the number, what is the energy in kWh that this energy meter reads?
kWh 8888.6
